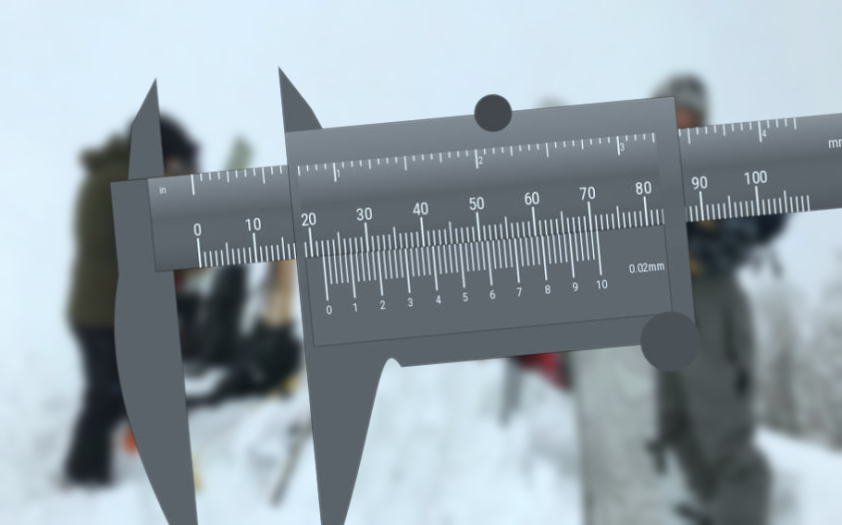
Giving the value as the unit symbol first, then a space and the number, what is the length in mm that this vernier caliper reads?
mm 22.0
